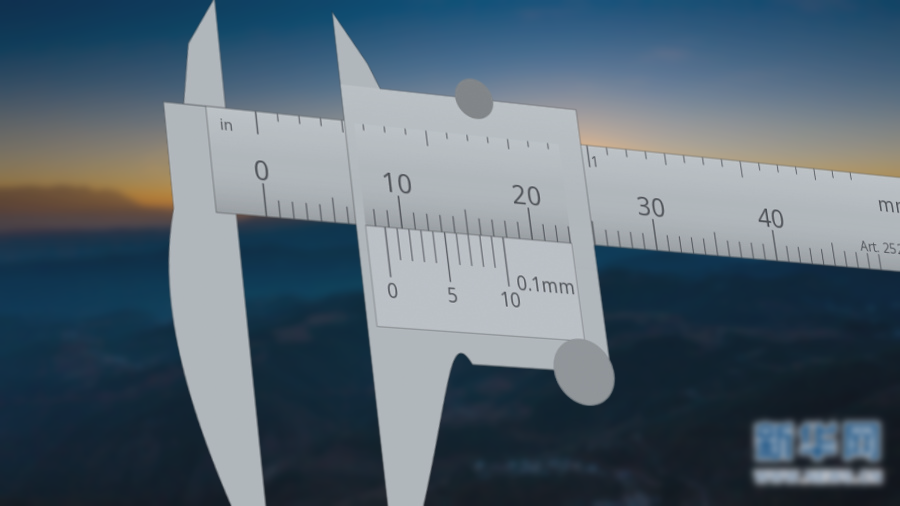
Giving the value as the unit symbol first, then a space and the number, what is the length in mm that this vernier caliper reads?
mm 8.7
